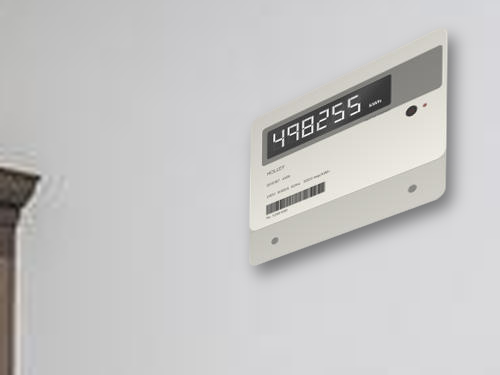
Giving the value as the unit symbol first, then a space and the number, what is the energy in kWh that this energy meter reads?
kWh 498255
